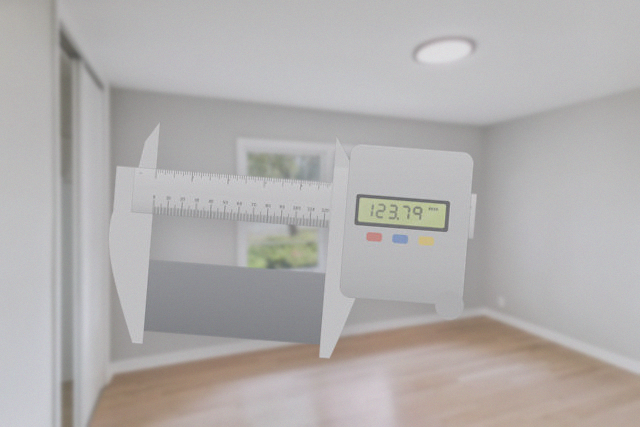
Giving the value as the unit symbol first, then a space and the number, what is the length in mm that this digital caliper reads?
mm 123.79
